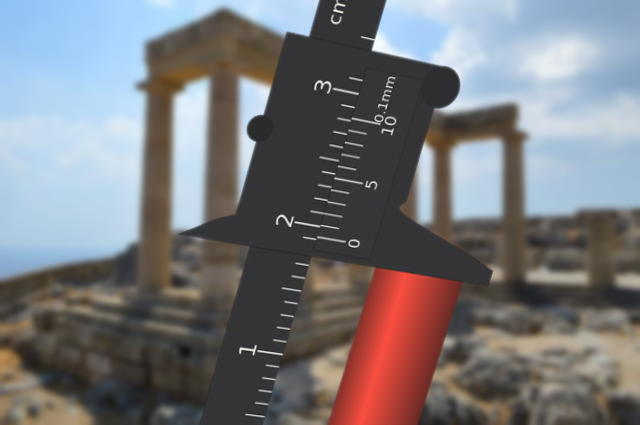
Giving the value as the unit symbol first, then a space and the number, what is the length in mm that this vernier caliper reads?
mm 19.2
